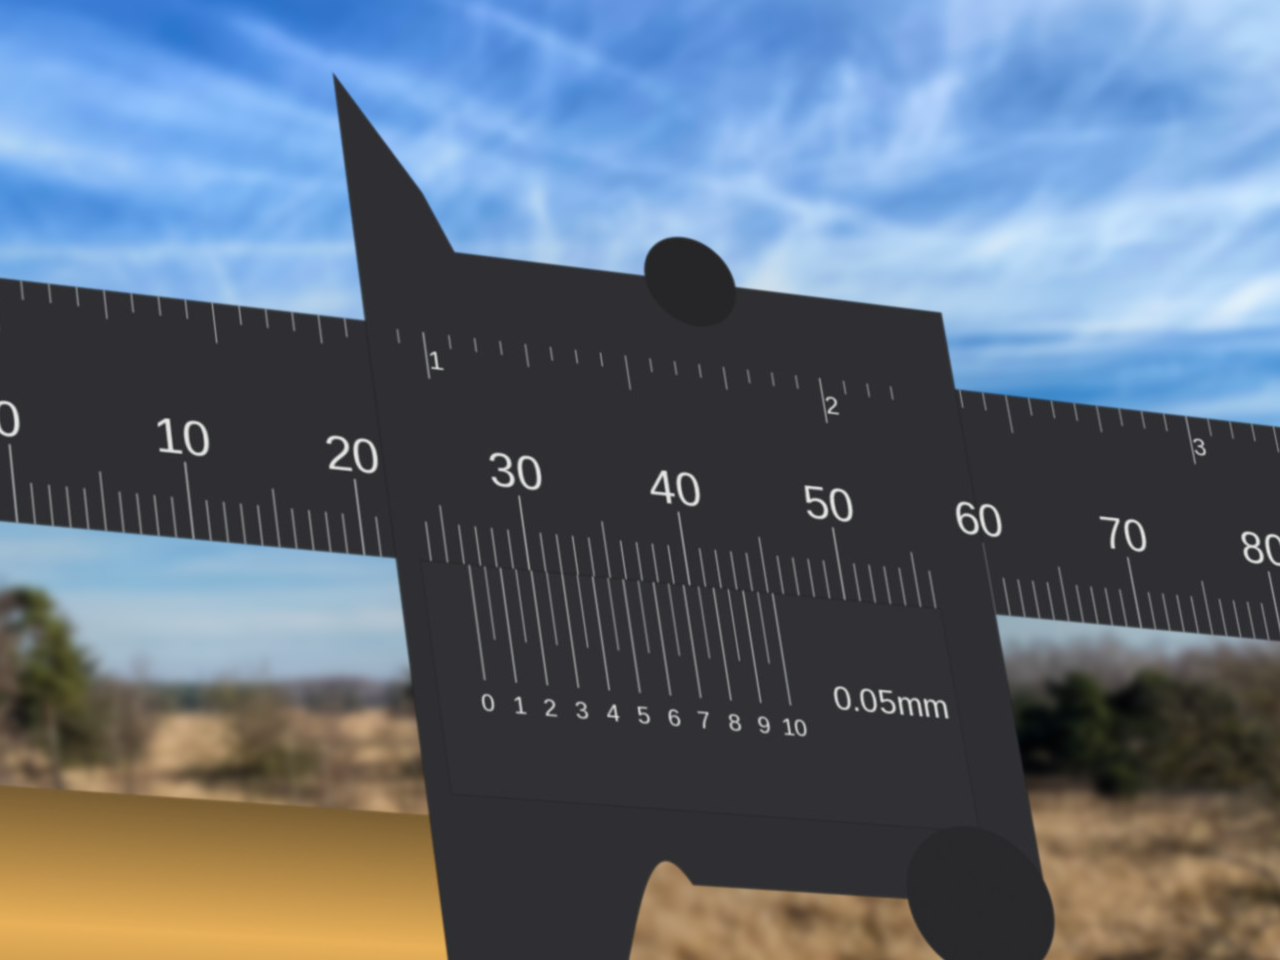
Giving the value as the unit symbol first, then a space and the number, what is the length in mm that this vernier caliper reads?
mm 26.3
